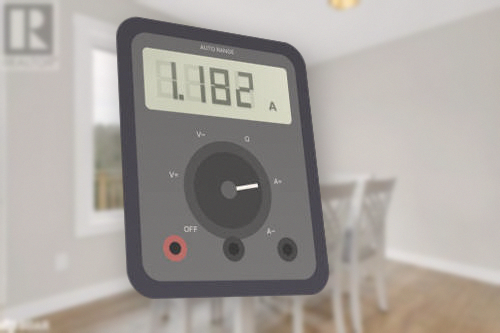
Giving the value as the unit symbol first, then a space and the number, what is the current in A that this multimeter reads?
A 1.182
